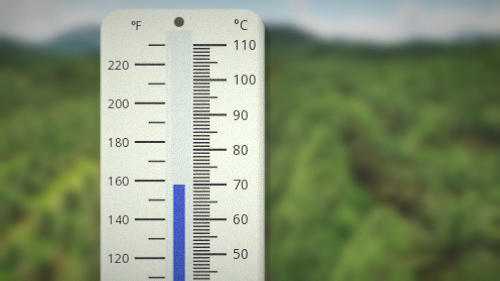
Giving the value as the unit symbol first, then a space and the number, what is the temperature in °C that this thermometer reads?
°C 70
